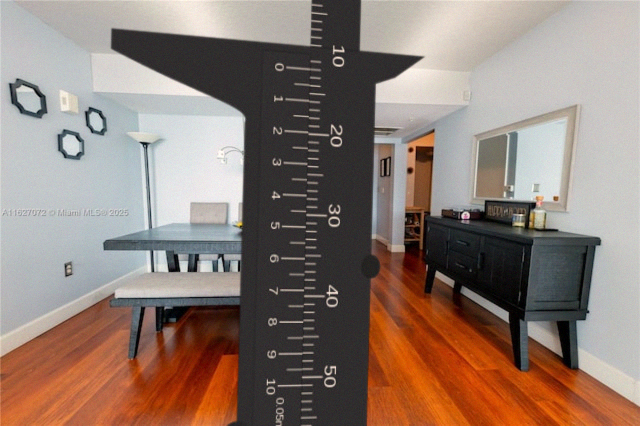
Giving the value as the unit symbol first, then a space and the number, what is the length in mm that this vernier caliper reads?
mm 12.0
